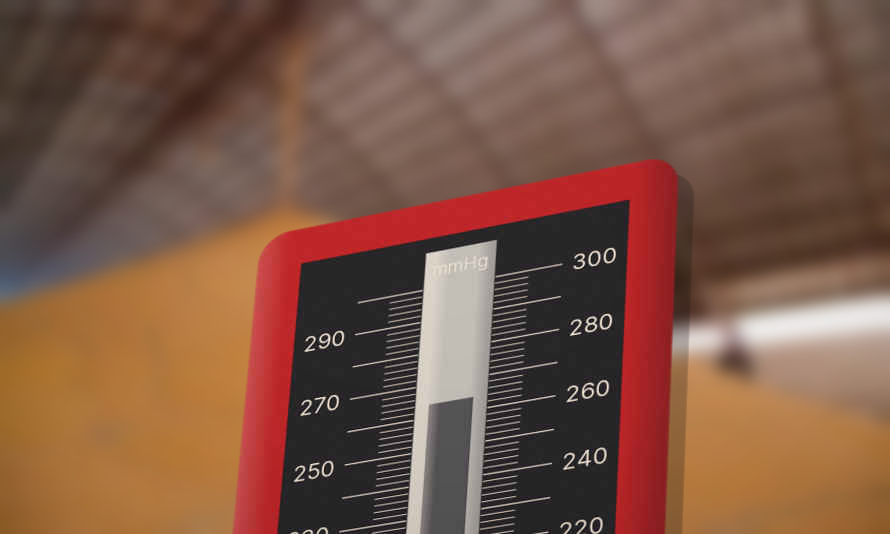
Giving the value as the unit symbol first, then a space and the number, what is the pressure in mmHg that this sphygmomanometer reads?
mmHg 264
